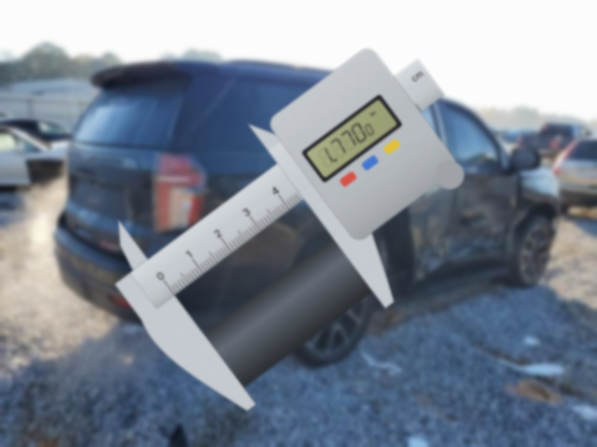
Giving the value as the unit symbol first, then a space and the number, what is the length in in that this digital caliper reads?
in 1.7700
